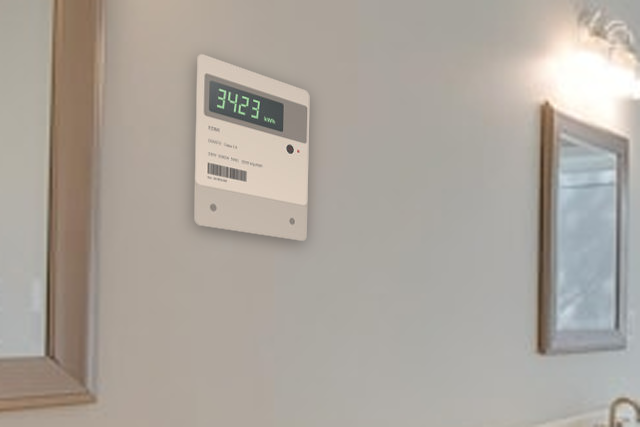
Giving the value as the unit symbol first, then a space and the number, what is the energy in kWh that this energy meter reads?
kWh 3423
